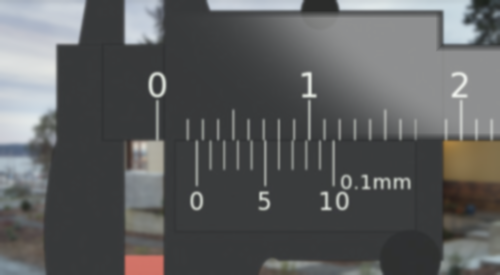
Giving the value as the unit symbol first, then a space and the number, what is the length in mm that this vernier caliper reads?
mm 2.6
